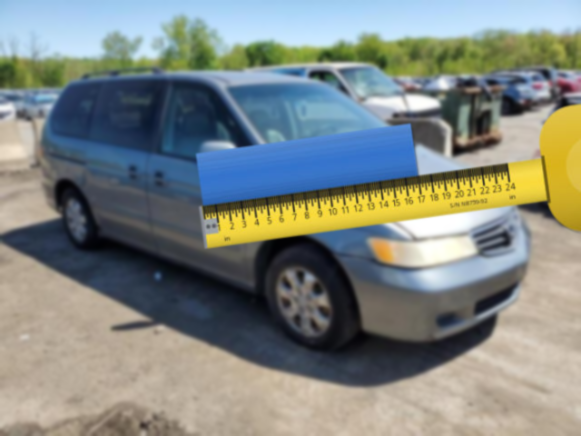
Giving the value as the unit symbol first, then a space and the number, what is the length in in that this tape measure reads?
in 17
